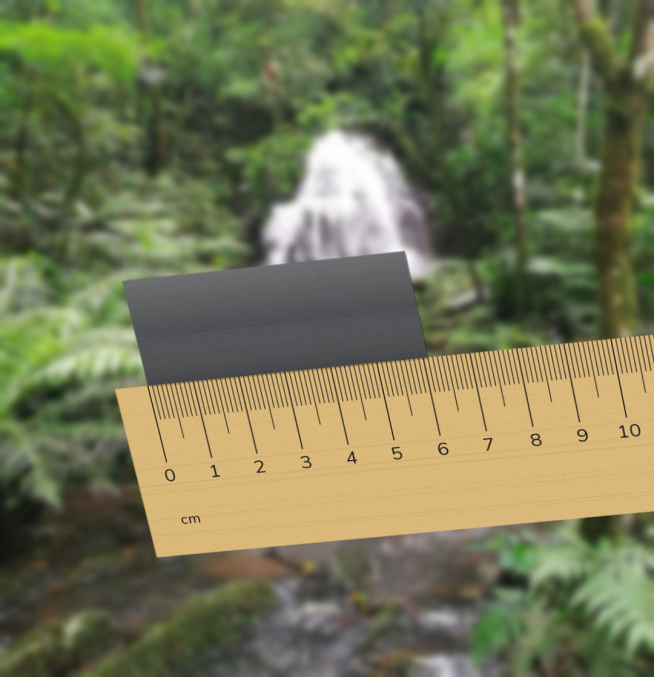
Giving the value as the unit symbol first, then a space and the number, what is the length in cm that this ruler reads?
cm 6.1
